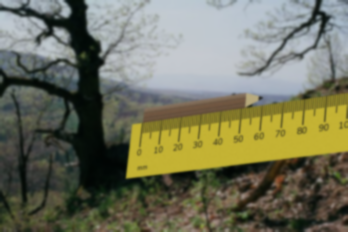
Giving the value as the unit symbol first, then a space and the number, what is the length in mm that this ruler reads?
mm 60
